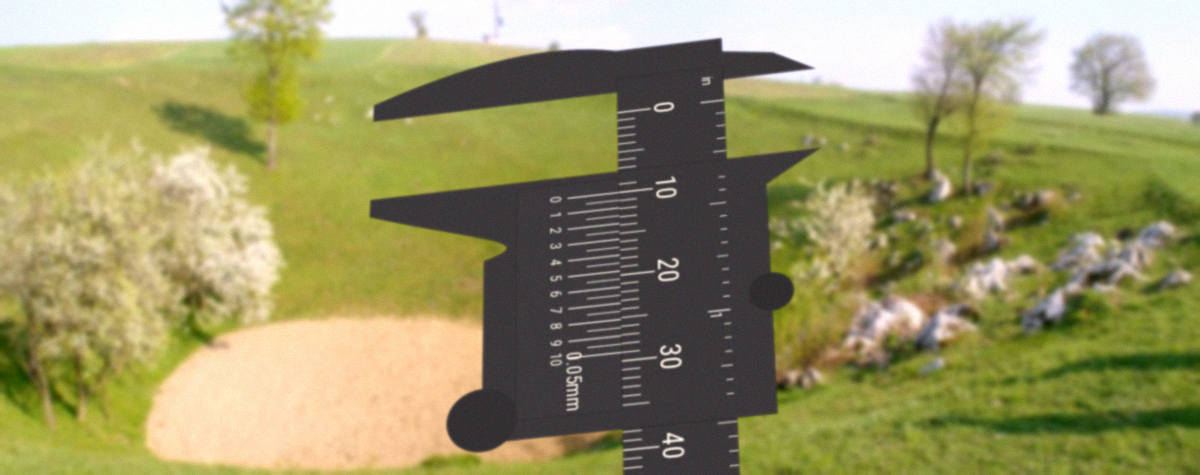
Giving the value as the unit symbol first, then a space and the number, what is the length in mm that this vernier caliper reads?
mm 10.0
